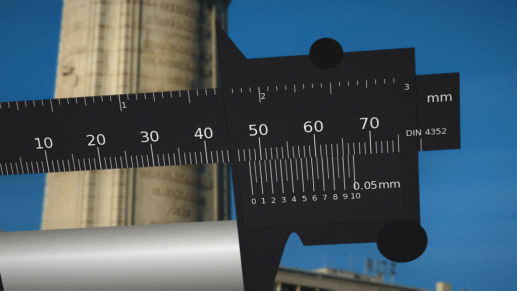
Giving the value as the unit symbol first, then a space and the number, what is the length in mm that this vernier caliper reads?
mm 47.8
